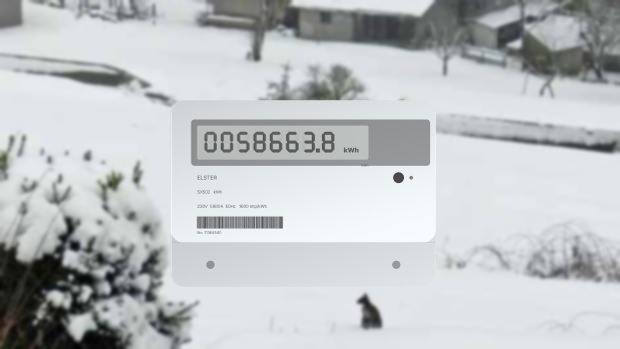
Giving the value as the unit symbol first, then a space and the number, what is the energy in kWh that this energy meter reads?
kWh 58663.8
